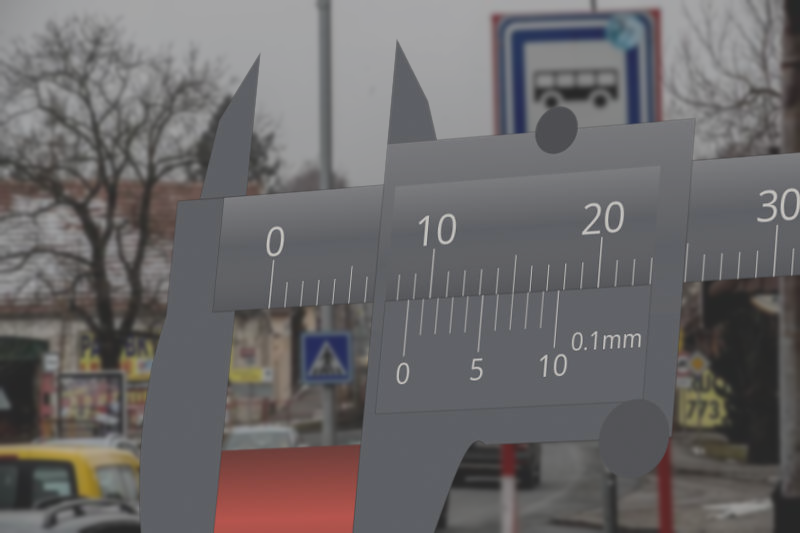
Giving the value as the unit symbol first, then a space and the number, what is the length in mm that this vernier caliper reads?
mm 8.7
